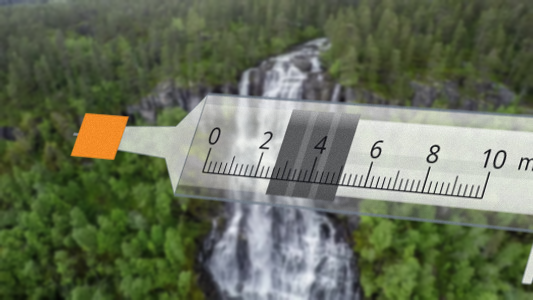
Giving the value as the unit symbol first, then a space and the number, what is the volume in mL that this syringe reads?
mL 2.6
